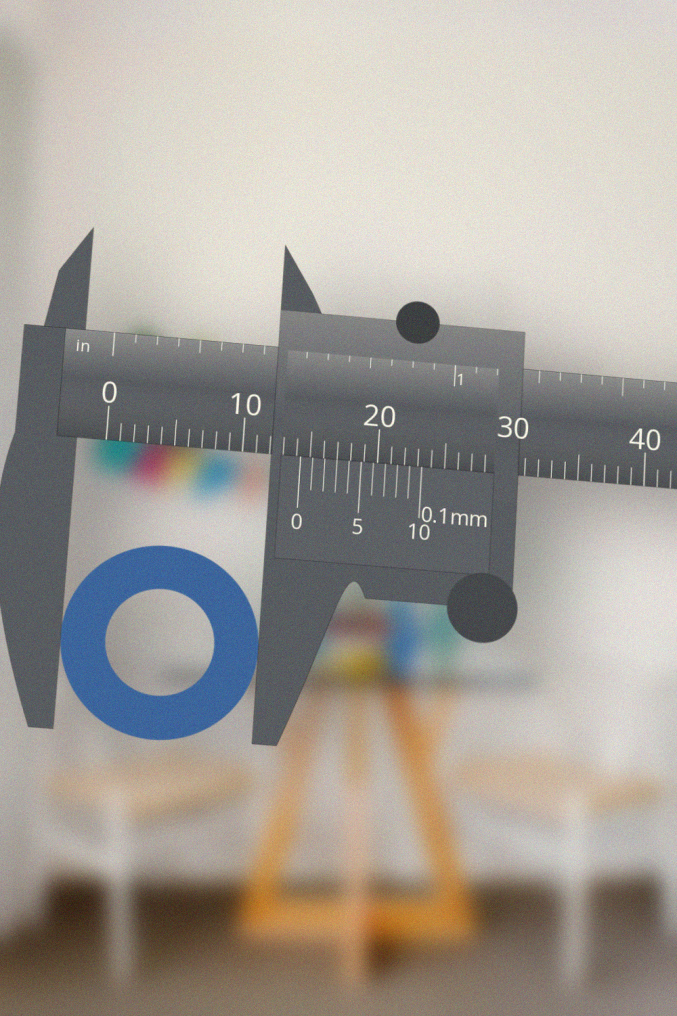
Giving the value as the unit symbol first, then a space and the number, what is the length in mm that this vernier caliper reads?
mm 14.3
